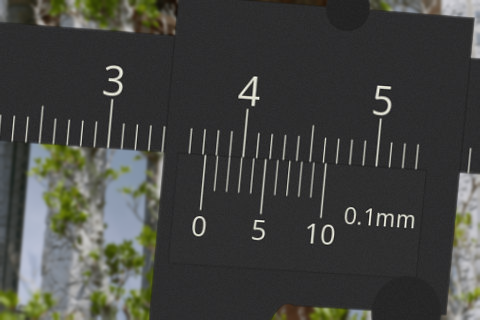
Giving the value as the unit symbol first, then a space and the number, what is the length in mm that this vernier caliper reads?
mm 37.2
